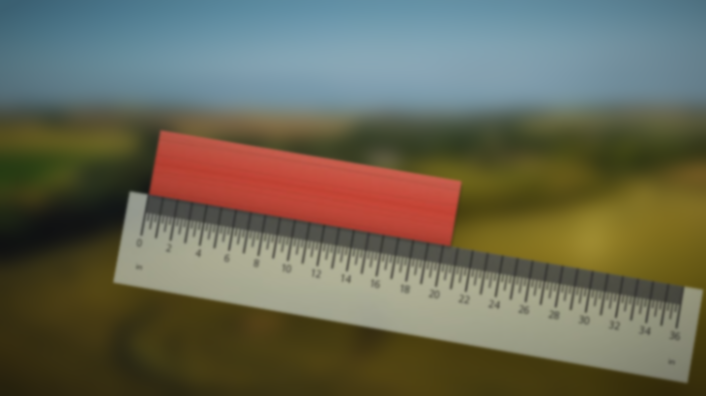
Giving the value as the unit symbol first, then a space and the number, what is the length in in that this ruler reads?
in 20.5
